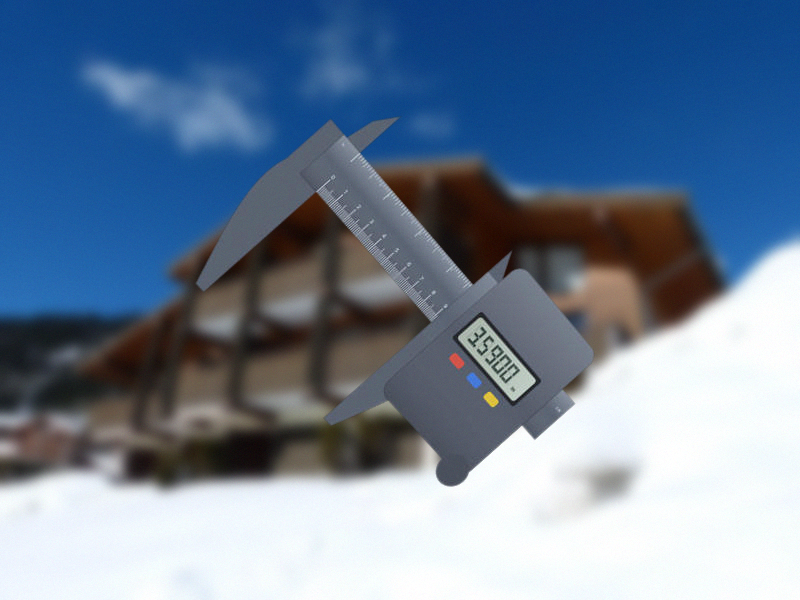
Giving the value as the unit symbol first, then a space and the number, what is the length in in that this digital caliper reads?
in 3.5900
